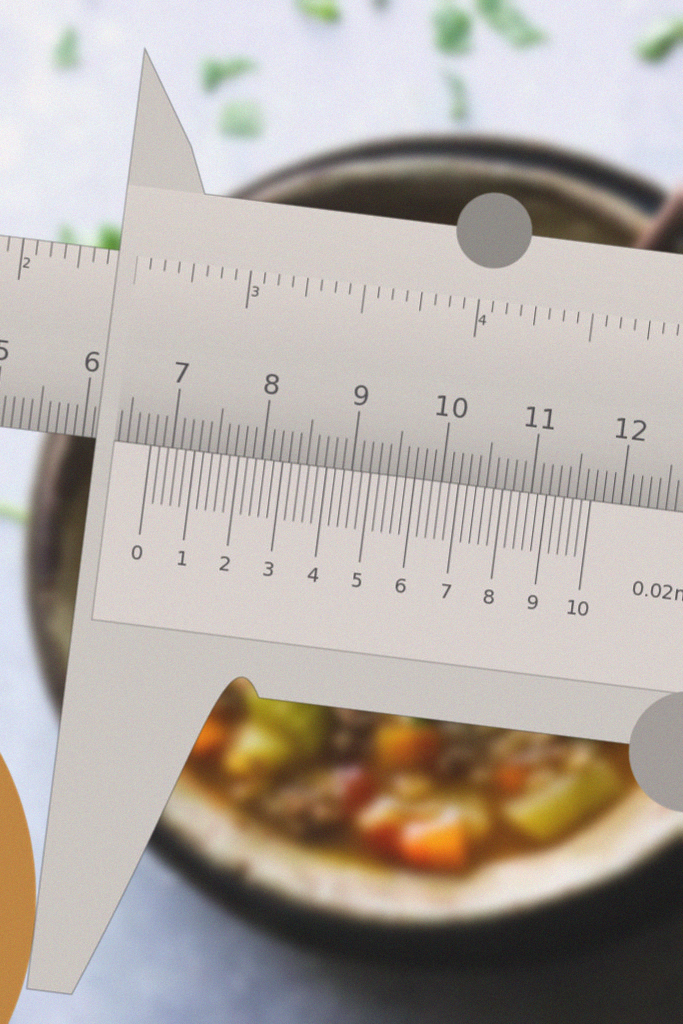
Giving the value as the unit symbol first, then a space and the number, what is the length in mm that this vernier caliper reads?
mm 67.6
